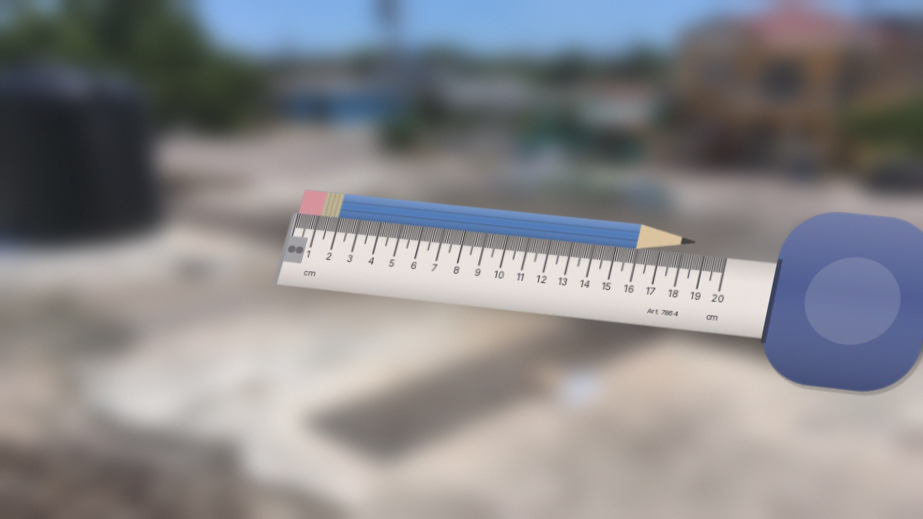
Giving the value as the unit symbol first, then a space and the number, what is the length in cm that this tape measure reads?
cm 18.5
